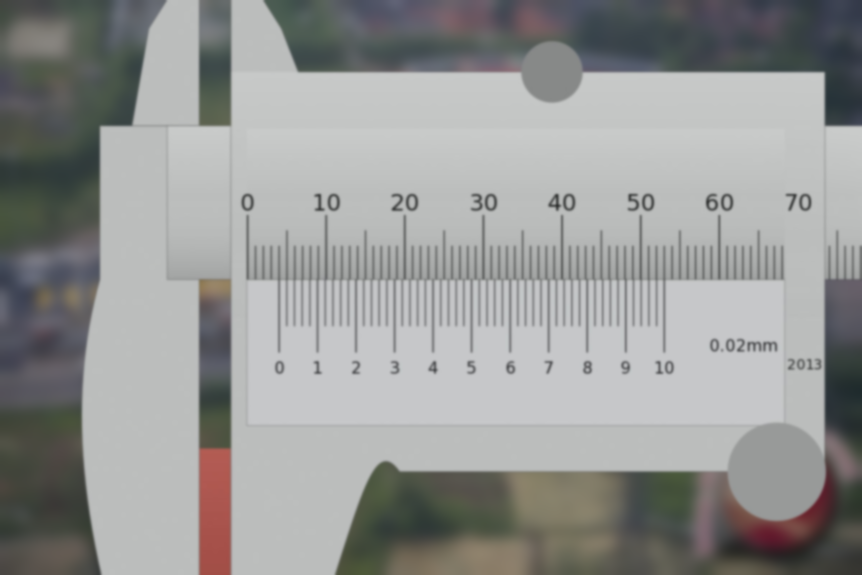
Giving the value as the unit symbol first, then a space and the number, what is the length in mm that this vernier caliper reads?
mm 4.0
